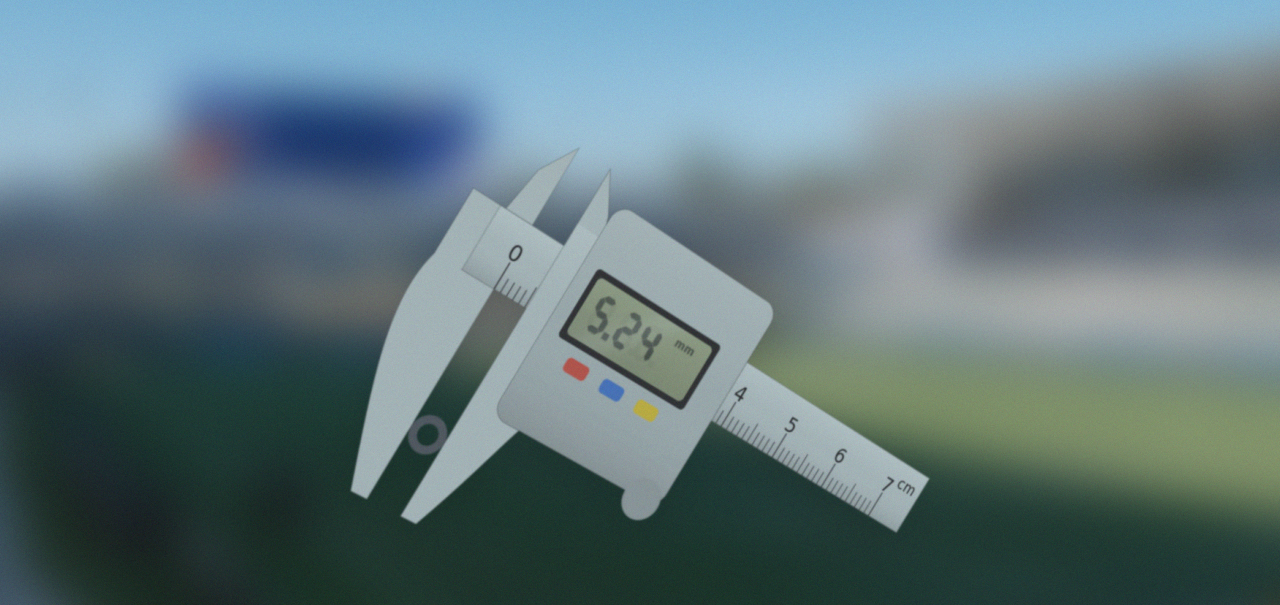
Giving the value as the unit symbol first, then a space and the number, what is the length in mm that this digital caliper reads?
mm 5.24
